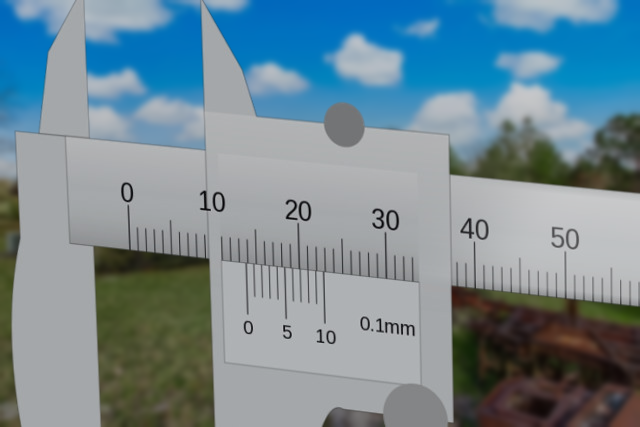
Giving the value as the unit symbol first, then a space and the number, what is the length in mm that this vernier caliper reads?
mm 13.8
